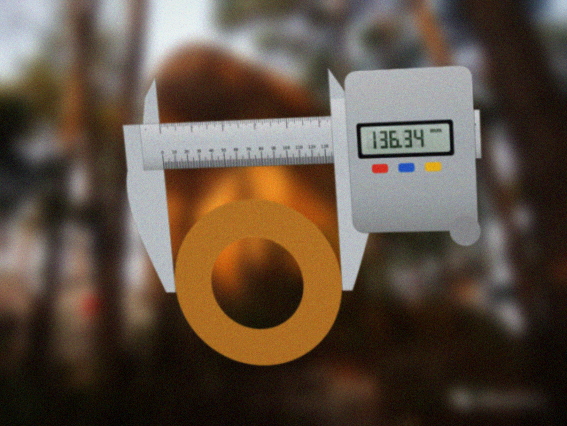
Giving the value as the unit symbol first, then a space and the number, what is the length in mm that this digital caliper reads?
mm 136.34
